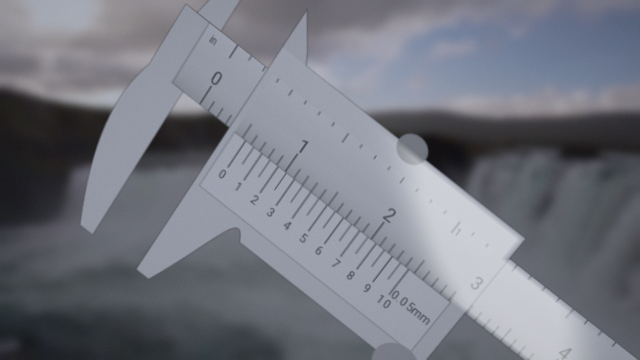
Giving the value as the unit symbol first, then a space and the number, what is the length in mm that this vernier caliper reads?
mm 5.4
